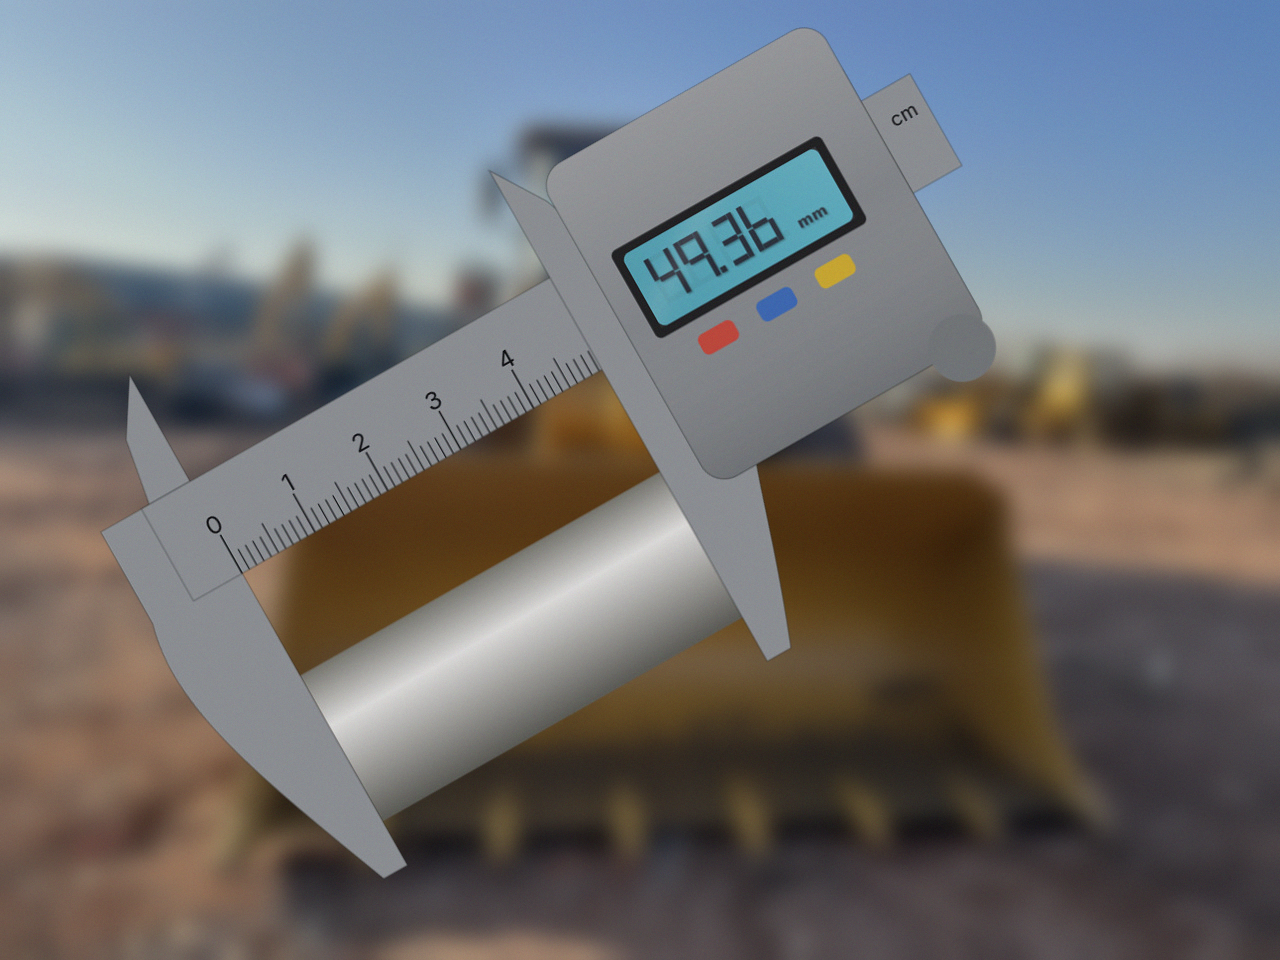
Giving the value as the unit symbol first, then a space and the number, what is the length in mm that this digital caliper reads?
mm 49.36
